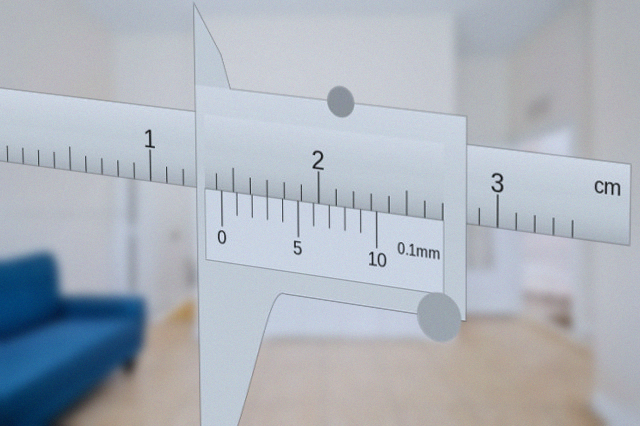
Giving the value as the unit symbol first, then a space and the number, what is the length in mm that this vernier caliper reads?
mm 14.3
